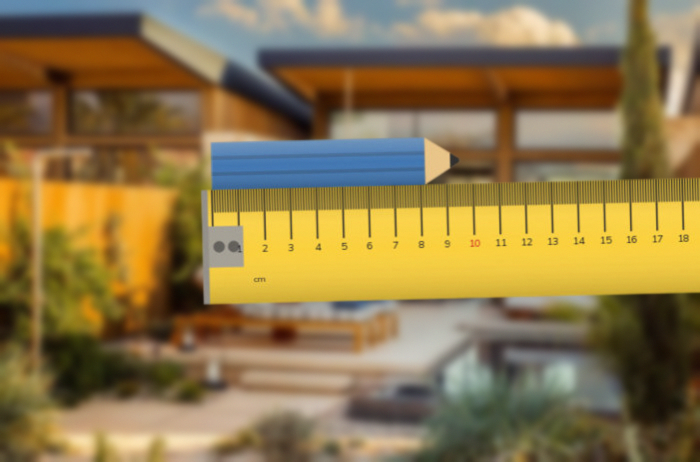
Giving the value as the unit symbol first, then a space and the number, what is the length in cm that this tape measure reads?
cm 9.5
